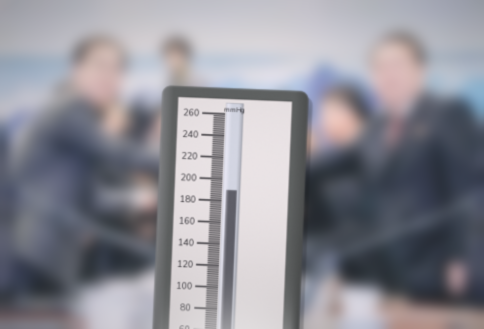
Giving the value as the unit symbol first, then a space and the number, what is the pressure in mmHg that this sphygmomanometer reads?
mmHg 190
